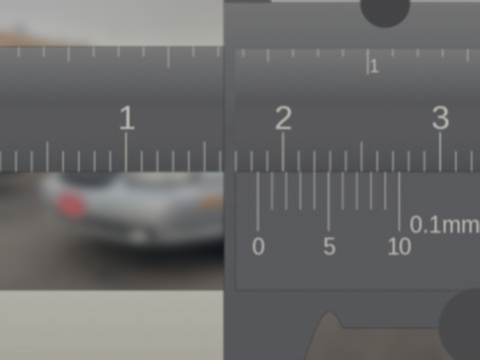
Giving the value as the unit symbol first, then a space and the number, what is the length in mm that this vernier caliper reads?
mm 18.4
